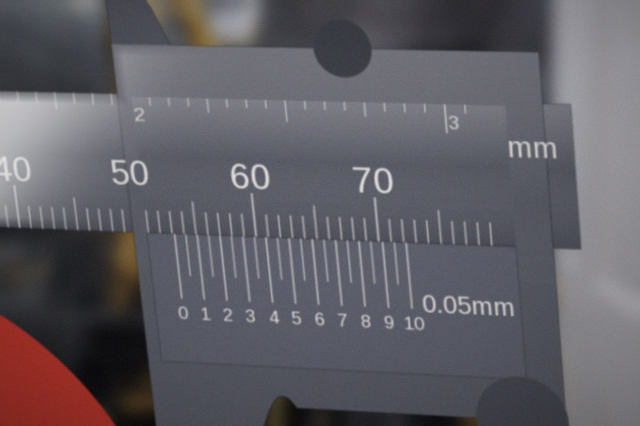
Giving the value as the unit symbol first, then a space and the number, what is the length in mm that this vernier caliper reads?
mm 53.2
